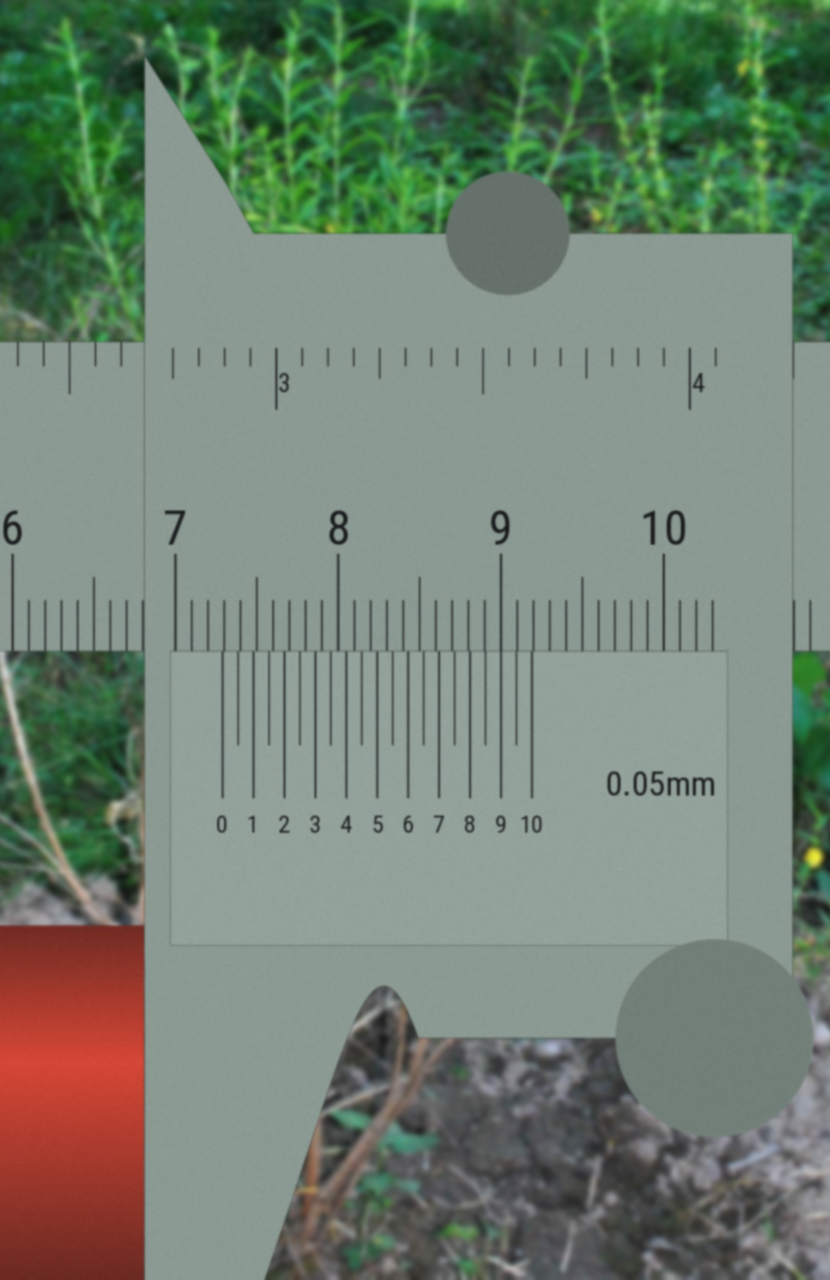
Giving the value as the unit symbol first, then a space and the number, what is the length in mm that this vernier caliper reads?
mm 72.9
